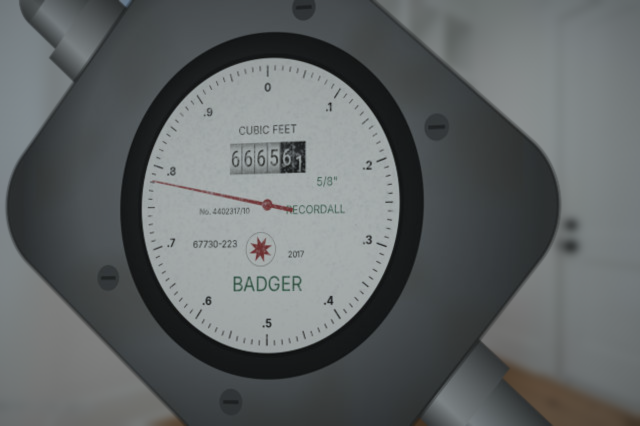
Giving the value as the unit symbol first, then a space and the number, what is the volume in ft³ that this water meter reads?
ft³ 666560.78
